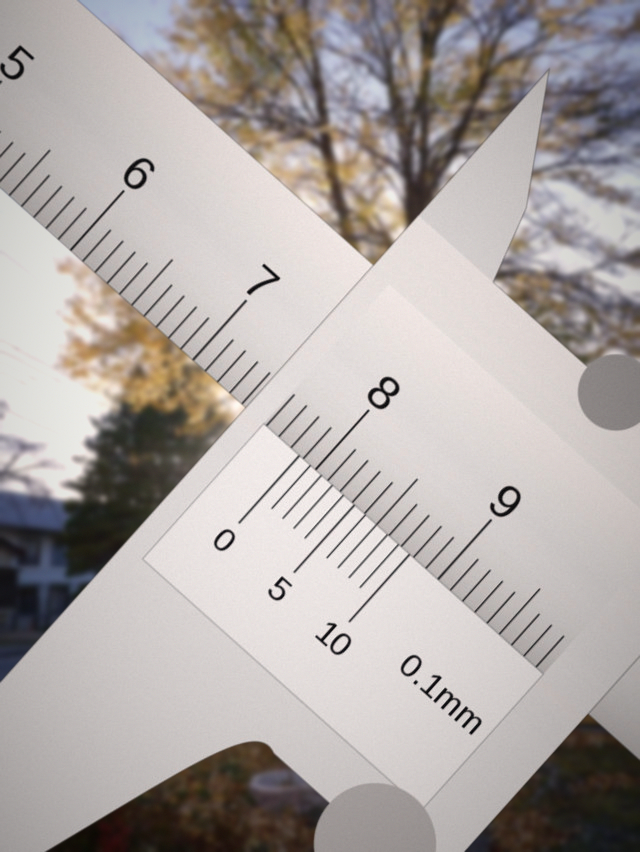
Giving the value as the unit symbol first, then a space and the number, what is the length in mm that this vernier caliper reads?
mm 78.7
